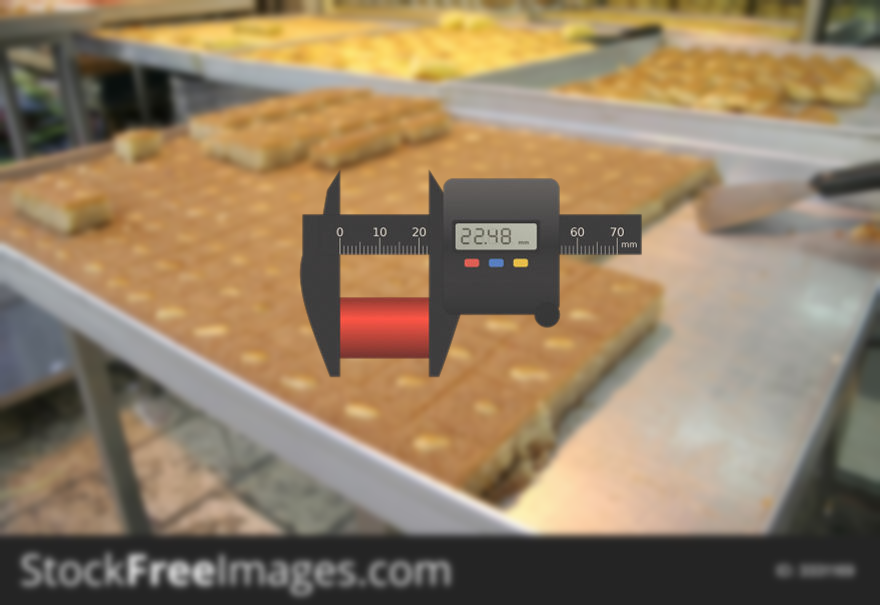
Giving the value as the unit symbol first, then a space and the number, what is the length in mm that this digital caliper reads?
mm 22.48
